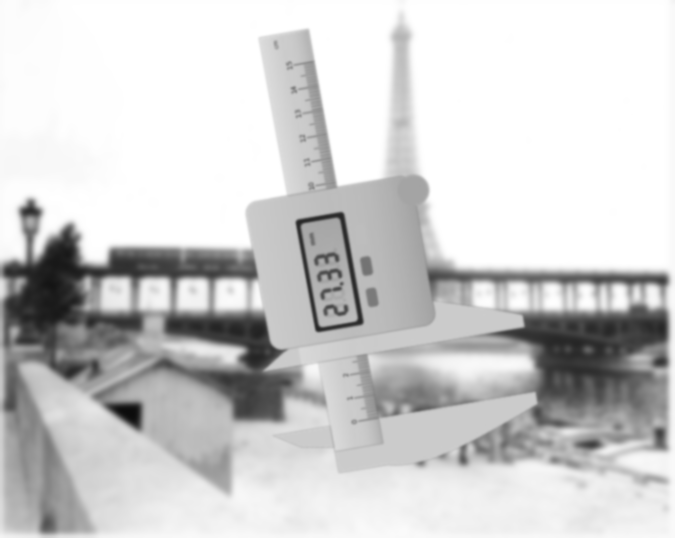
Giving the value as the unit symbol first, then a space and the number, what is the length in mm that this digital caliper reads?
mm 27.33
